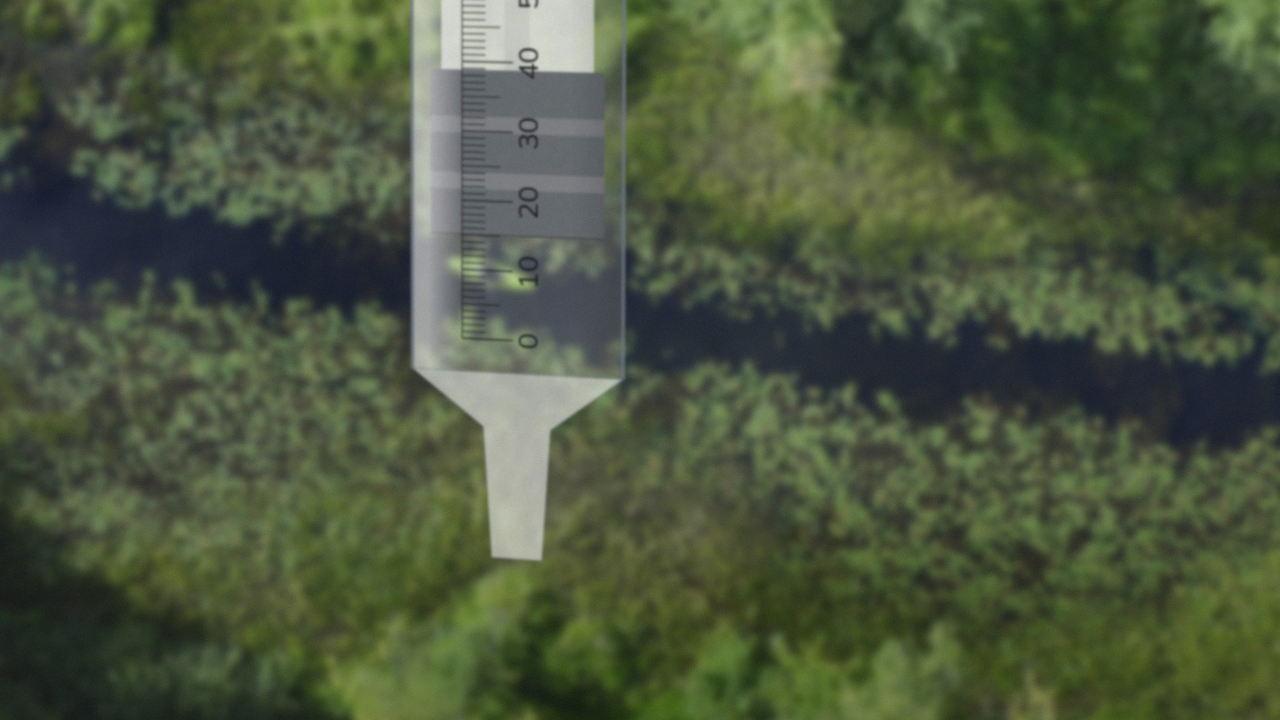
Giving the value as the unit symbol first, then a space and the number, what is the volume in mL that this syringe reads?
mL 15
